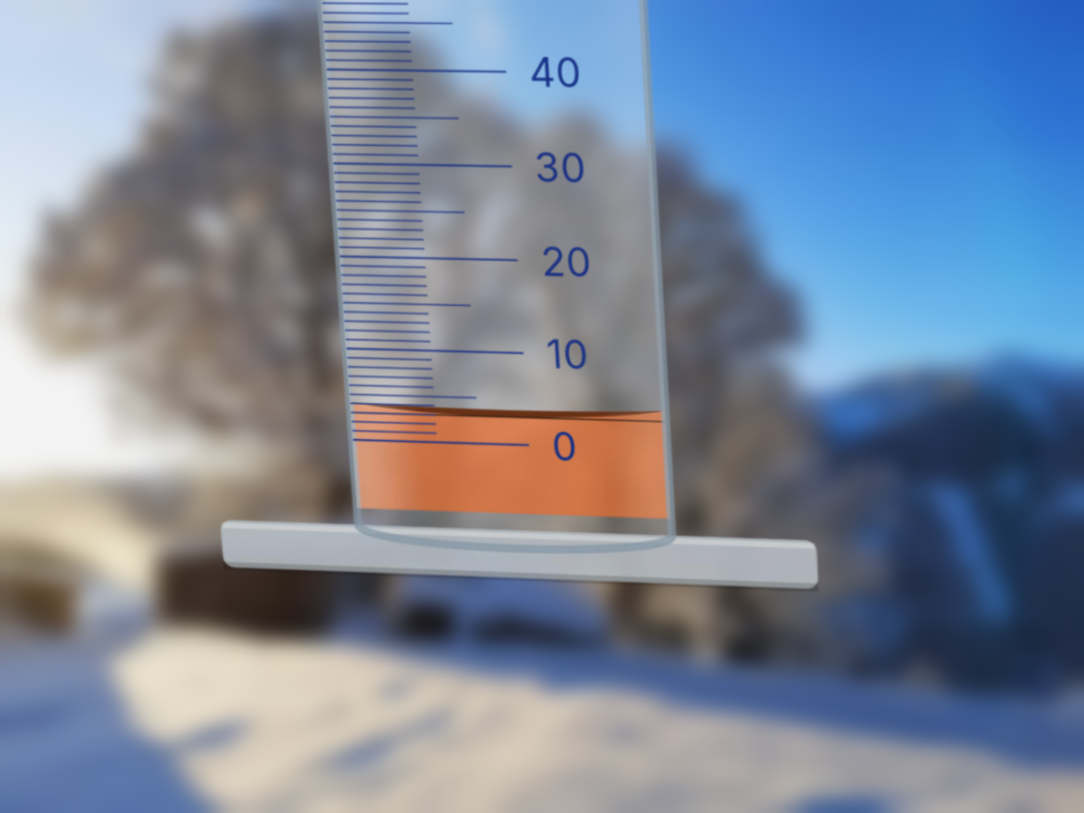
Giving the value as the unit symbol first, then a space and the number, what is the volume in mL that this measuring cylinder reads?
mL 3
